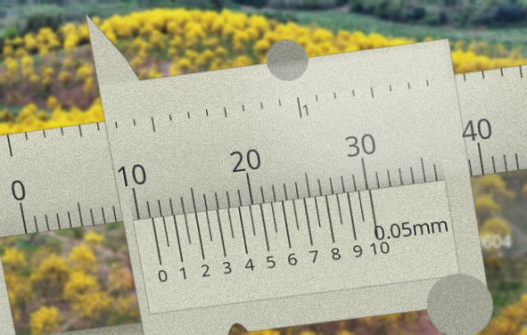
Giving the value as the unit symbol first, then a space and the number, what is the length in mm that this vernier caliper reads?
mm 11.2
